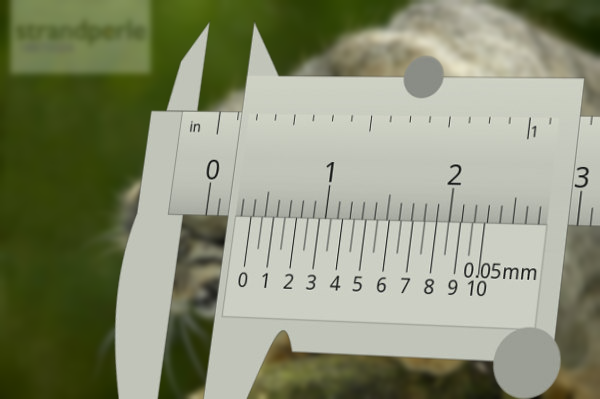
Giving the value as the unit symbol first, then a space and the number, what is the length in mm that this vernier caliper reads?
mm 3.8
